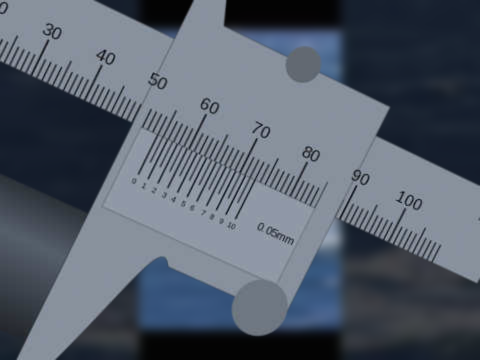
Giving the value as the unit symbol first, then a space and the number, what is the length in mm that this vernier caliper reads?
mm 54.0
